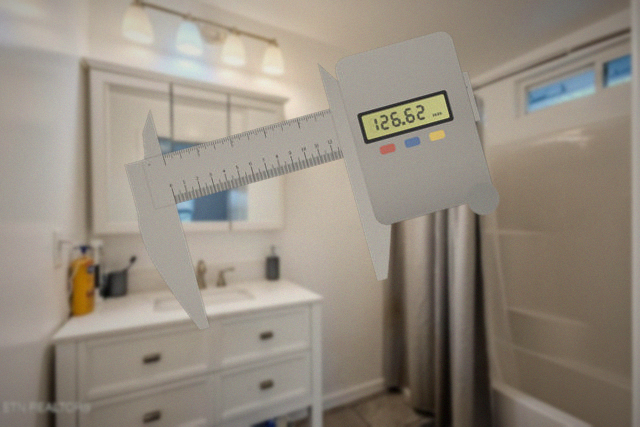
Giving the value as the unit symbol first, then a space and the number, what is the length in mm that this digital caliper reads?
mm 126.62
